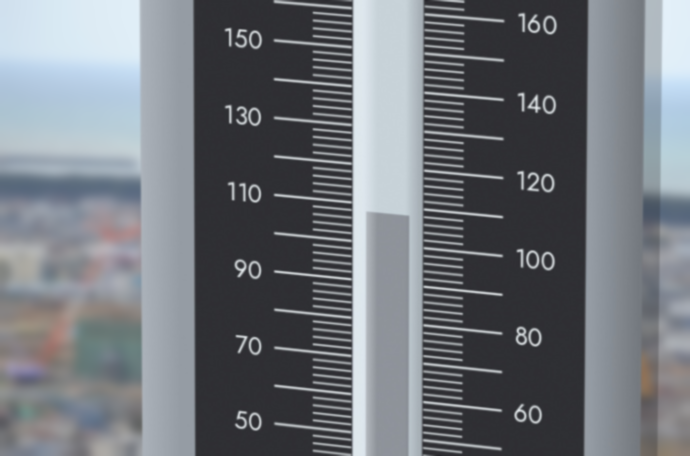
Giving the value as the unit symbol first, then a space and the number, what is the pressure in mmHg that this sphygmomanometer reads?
mmHg 108
